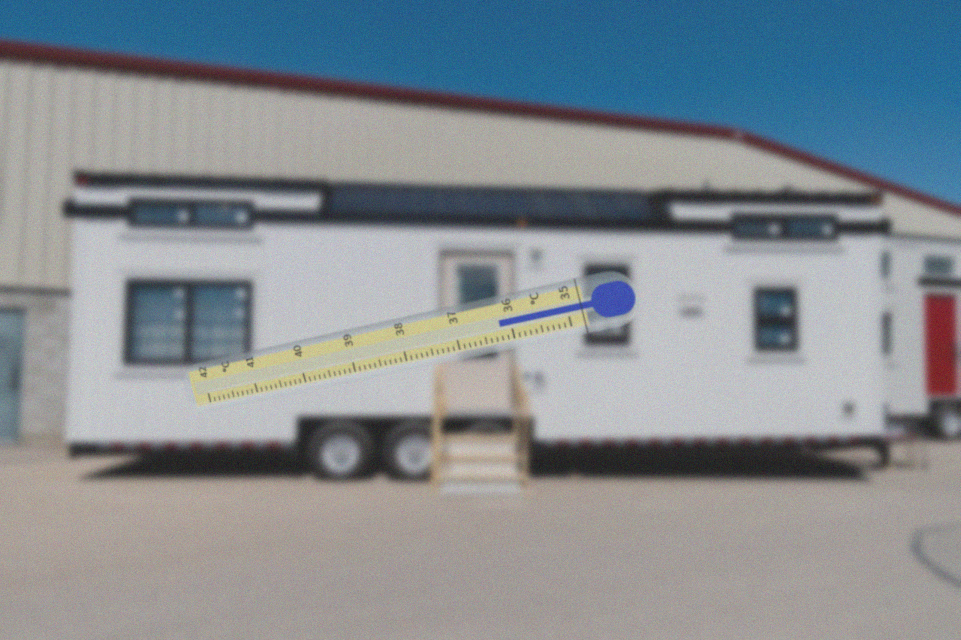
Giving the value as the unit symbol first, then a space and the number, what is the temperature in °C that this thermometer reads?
°C 36.2
